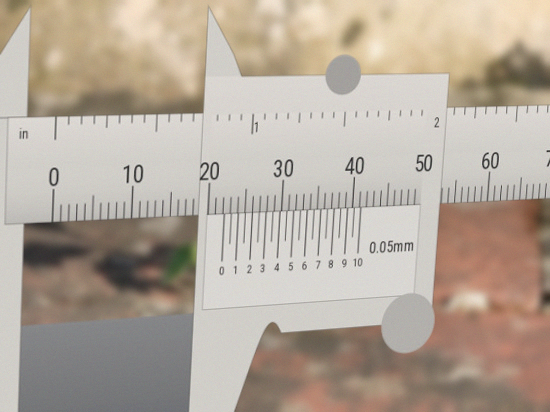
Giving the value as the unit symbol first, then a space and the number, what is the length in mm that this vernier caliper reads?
mm 22.2
